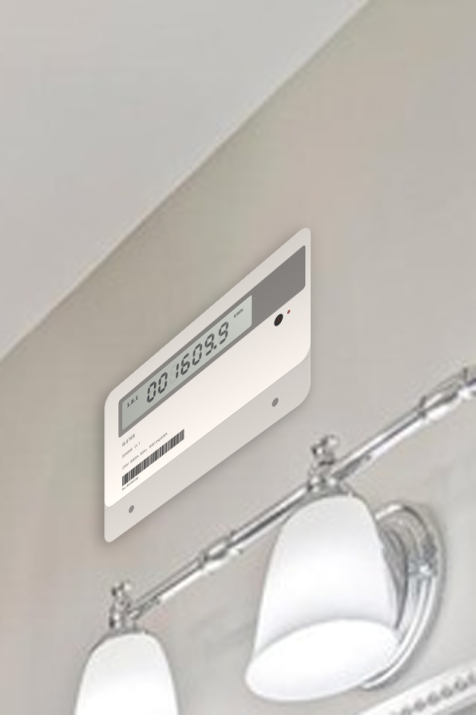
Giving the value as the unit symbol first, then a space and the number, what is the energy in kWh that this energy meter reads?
kWh 1609.9
